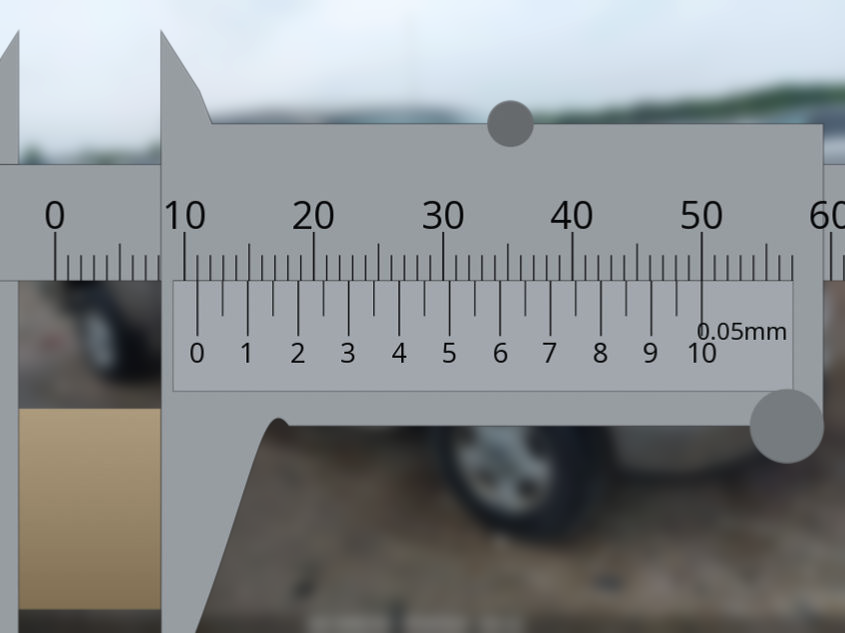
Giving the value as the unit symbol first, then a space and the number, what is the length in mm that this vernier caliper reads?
mm 11.0
